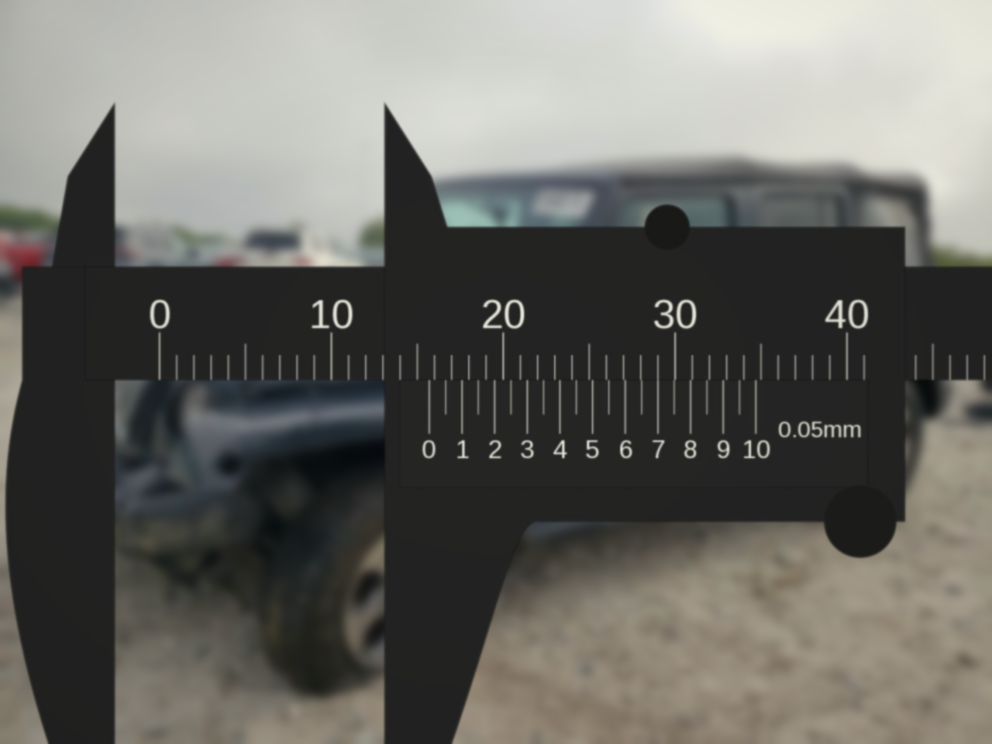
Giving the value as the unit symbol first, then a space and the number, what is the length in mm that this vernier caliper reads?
mm 15.7
